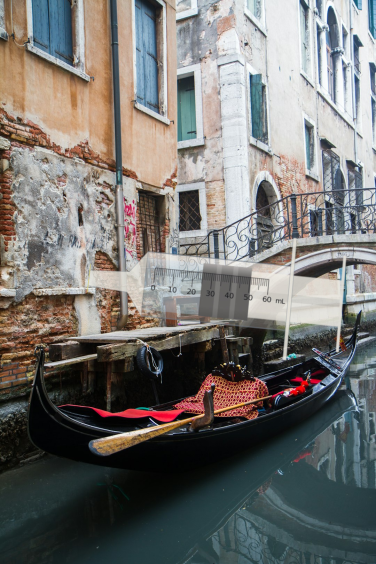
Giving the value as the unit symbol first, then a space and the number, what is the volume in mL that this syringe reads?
mL 25
